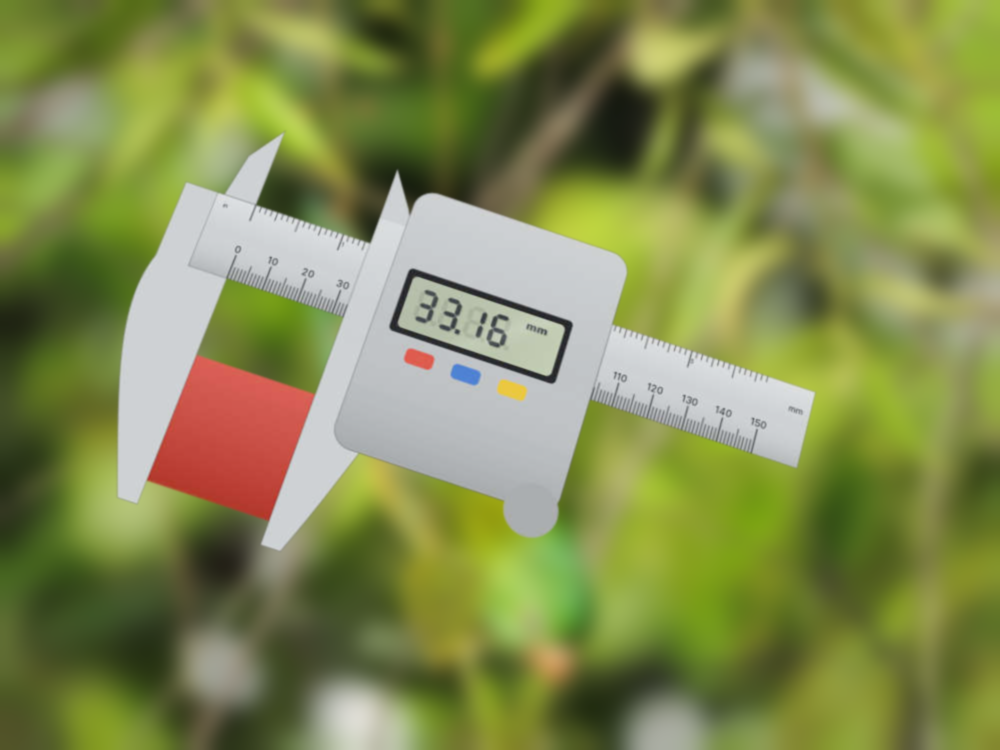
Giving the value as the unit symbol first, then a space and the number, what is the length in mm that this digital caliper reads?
mm 33.16
